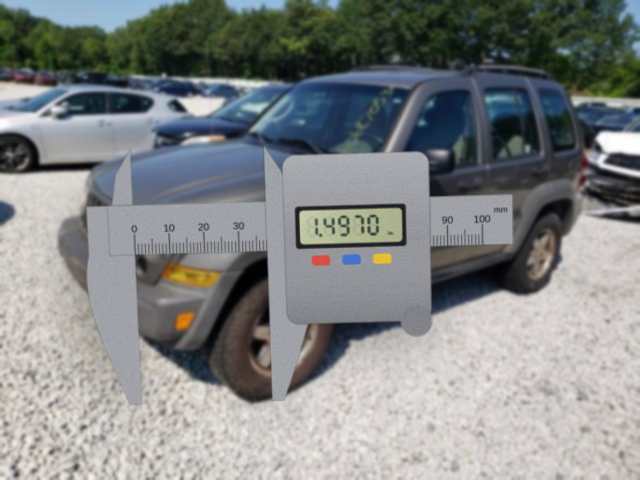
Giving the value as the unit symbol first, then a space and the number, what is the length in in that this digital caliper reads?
in 1.4970
